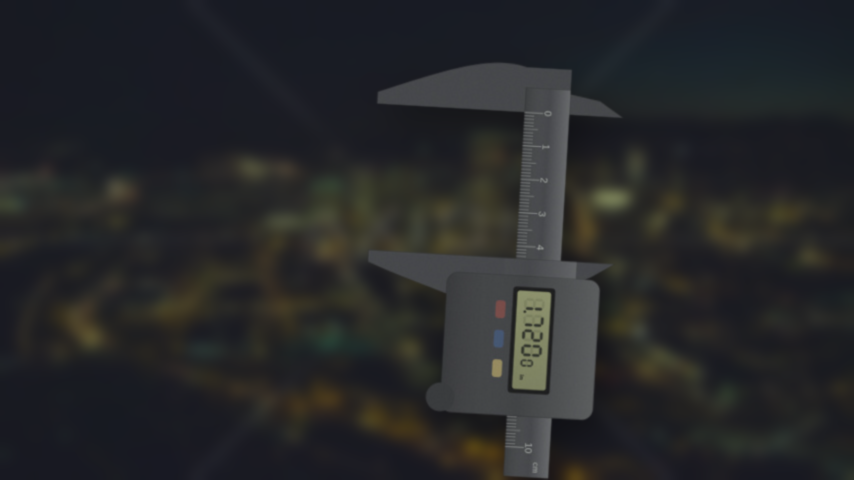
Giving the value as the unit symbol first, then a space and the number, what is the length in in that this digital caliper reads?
in 1.7200
